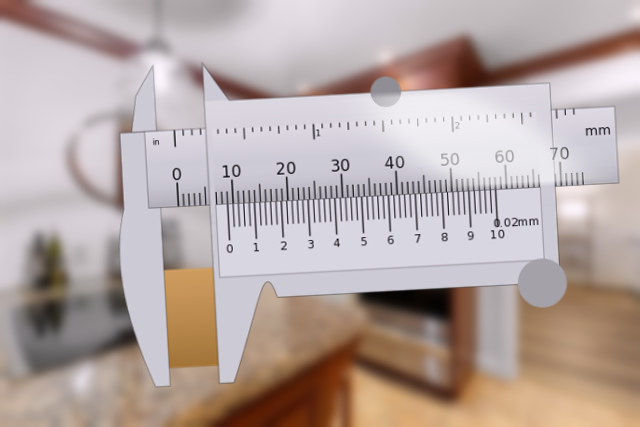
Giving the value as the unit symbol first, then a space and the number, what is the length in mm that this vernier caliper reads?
mm 9.0
